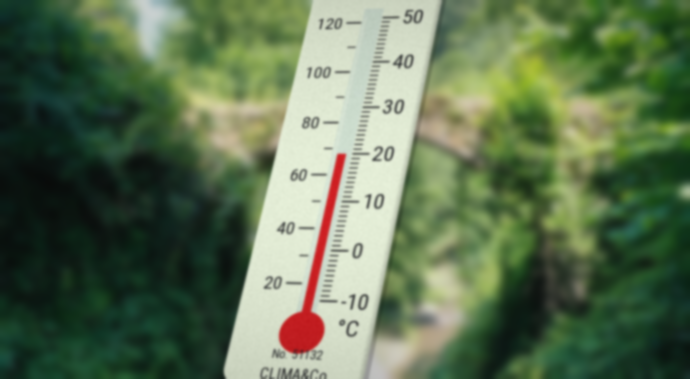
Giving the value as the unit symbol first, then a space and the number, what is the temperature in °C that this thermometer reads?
°C 20
